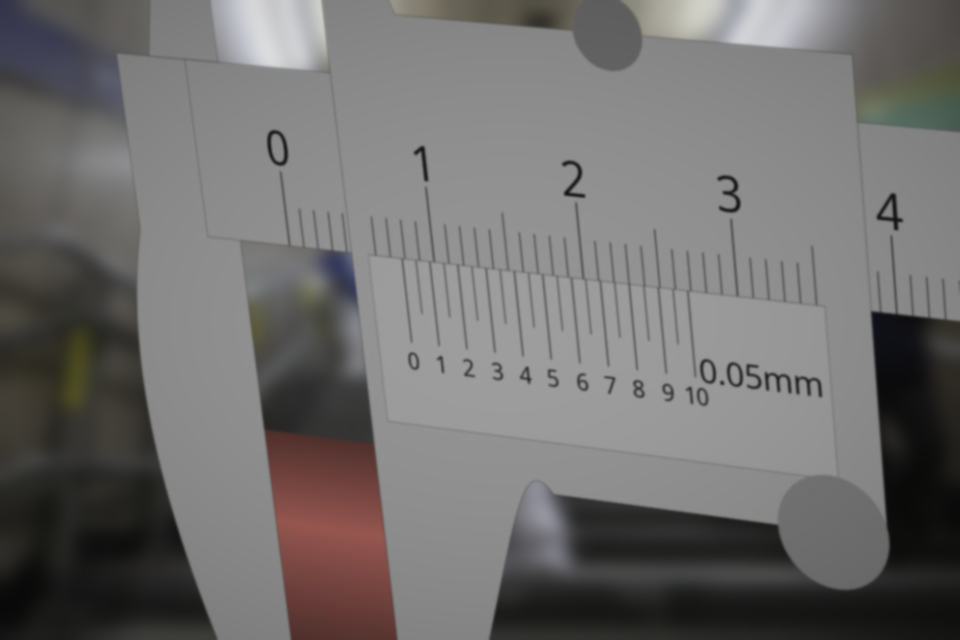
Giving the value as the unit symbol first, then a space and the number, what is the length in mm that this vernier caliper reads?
mm 7.8
